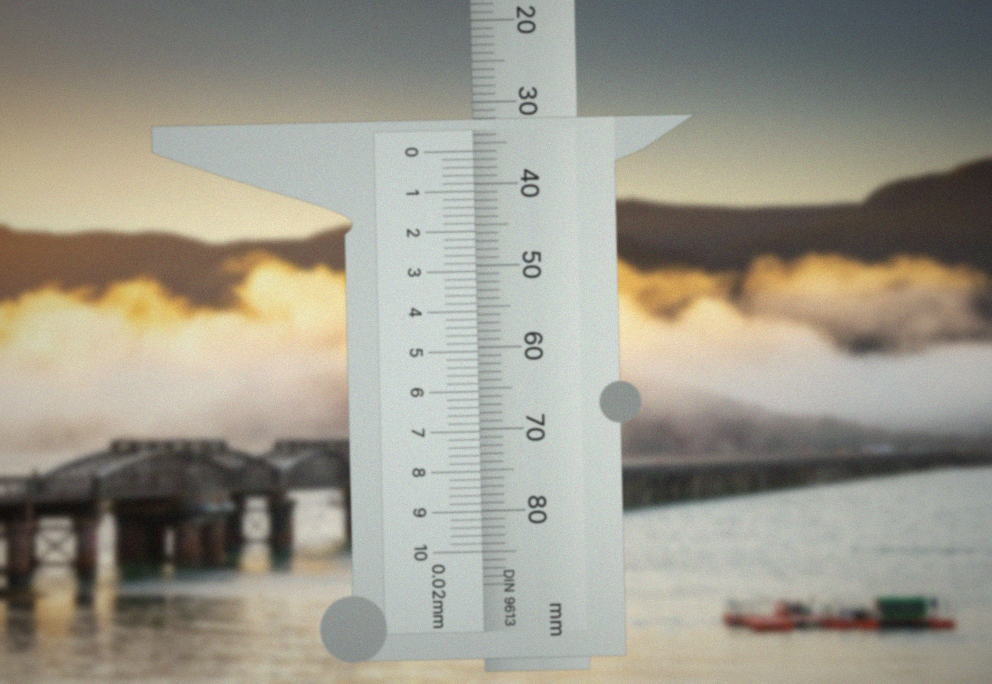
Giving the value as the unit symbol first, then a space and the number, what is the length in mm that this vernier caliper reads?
mm 36.0
